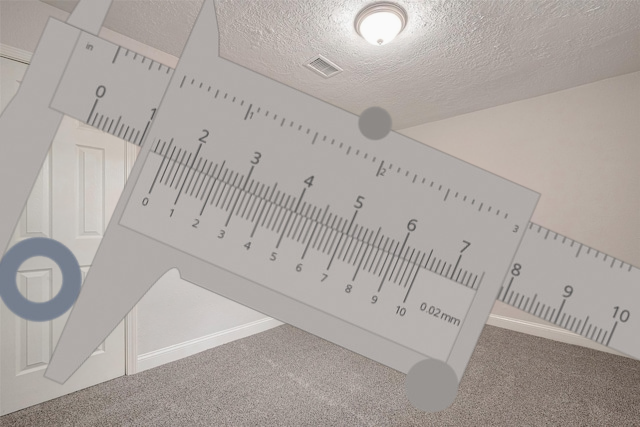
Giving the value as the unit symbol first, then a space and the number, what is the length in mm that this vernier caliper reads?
mm 15.0
